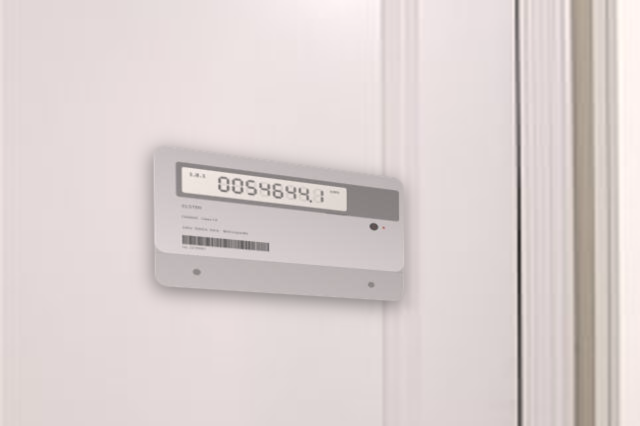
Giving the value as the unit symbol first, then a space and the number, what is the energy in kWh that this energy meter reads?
kWh 54644.1
